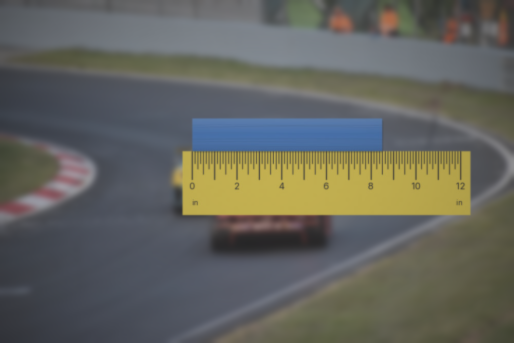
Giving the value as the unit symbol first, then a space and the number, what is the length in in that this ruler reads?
in 8.5
